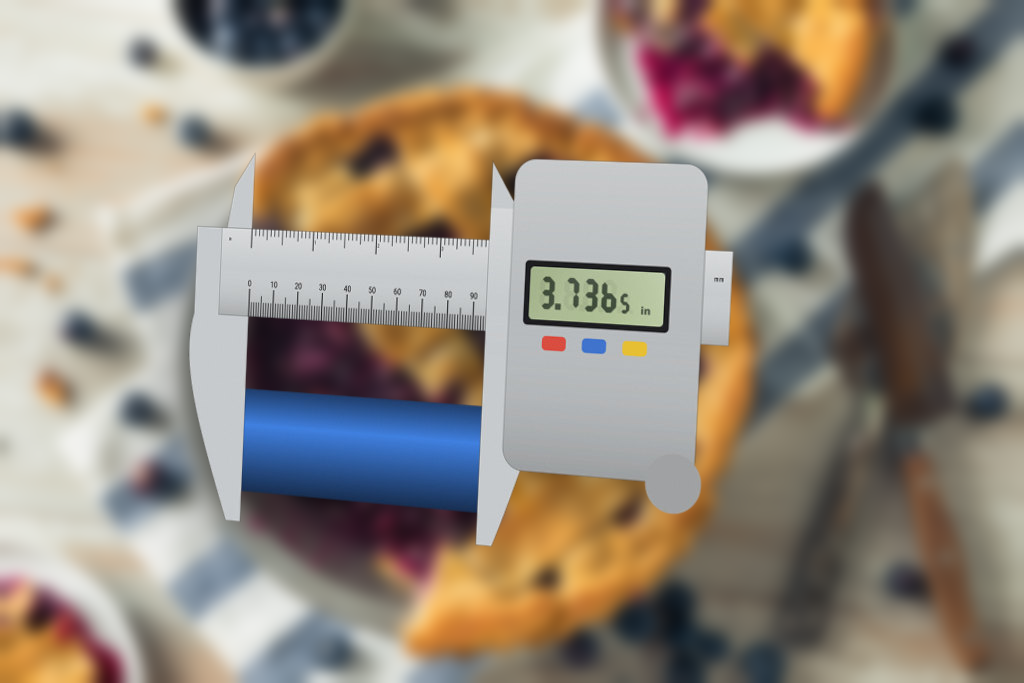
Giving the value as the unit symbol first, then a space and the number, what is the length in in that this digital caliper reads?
in 3.7365
